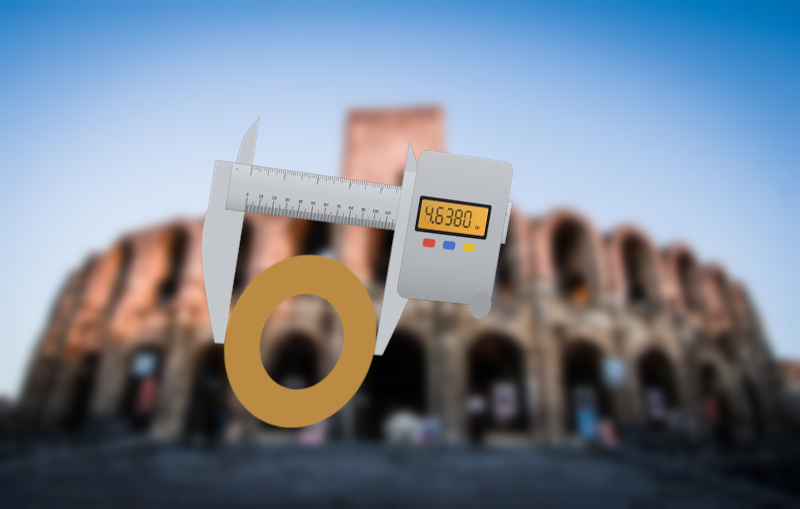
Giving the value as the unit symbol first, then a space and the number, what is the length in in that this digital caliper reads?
in 4.6380
